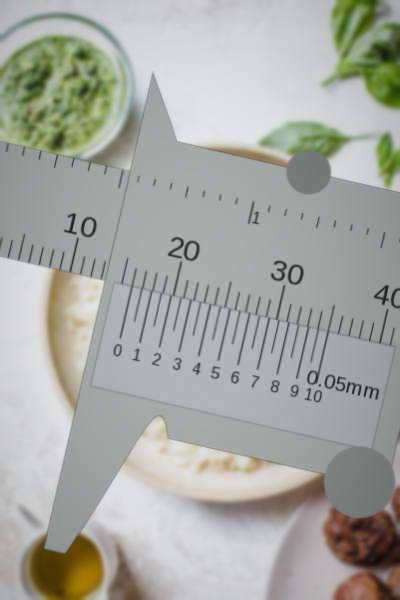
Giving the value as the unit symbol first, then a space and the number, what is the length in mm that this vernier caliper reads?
mm 16.0
